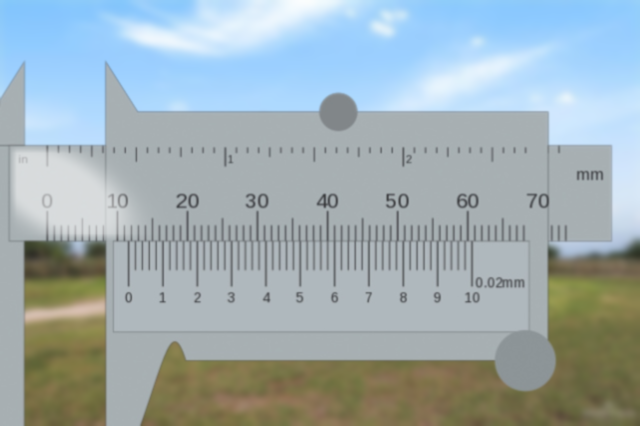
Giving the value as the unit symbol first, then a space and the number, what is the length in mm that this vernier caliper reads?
mm 11.6
